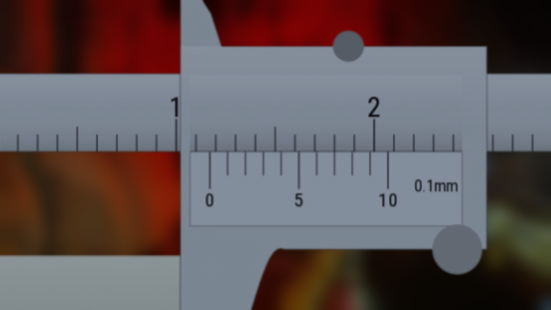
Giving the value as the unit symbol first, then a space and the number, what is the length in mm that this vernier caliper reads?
mm 11.7
